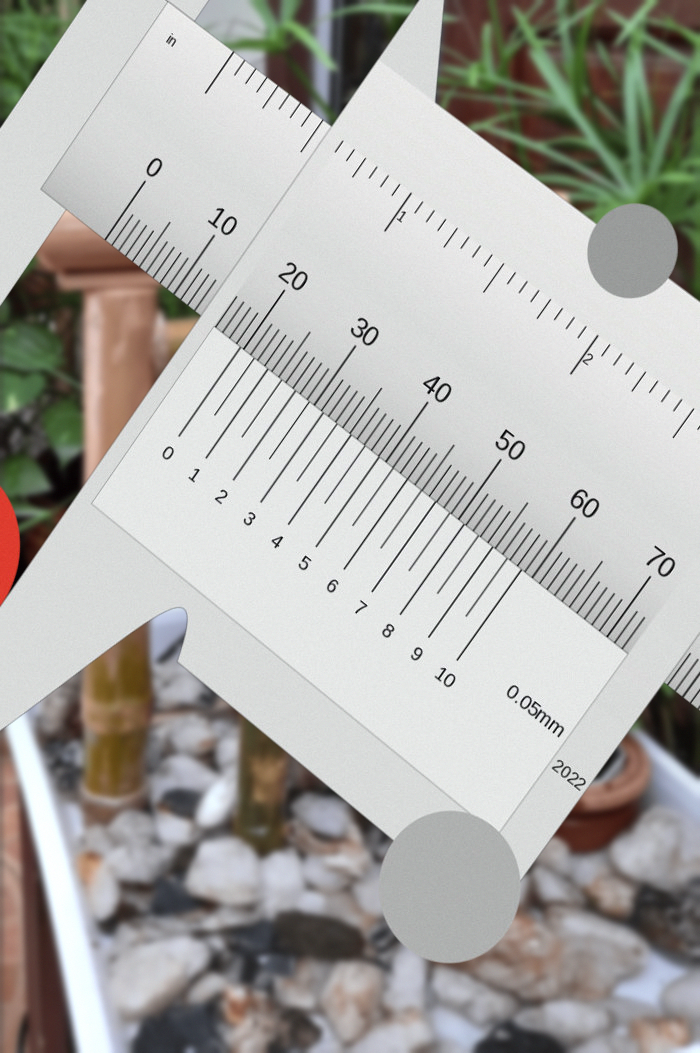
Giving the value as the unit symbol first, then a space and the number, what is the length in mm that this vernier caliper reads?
mm 19.6
